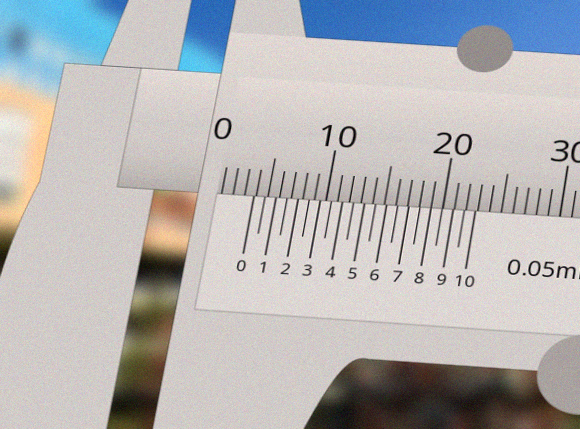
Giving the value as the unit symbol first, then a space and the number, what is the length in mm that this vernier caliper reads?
mm 3.8
